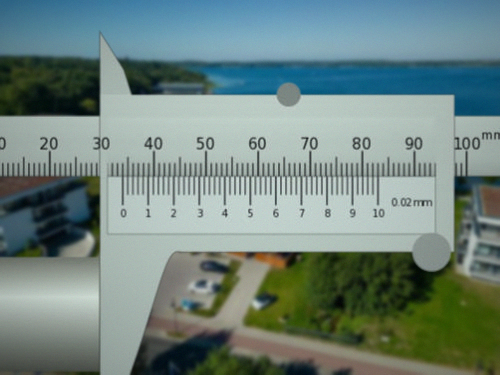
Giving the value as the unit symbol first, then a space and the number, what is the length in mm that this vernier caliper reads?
mm 34.0
